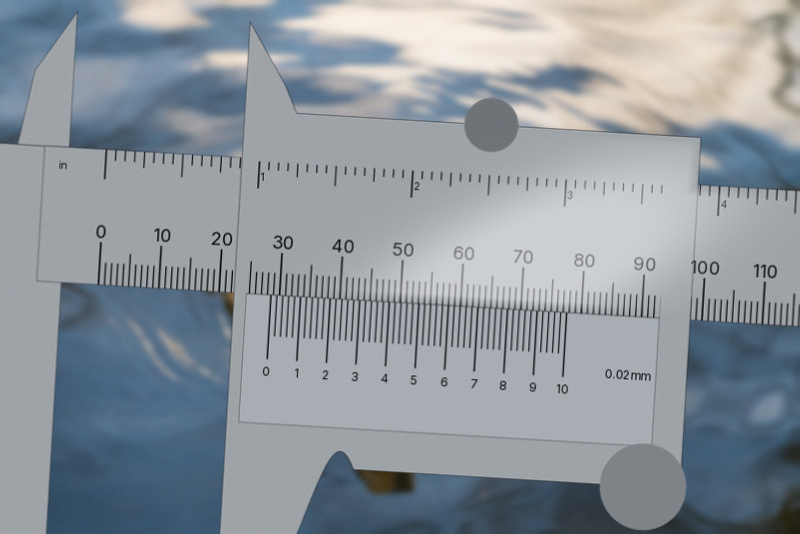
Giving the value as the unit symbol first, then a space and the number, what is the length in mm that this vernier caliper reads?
mm 28.6
